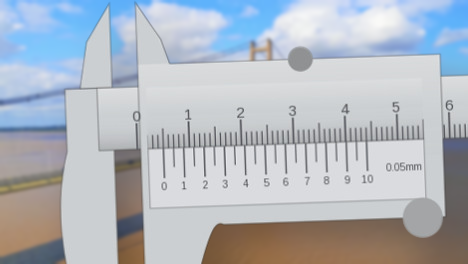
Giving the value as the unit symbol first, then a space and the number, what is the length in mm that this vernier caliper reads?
mm 5.0
